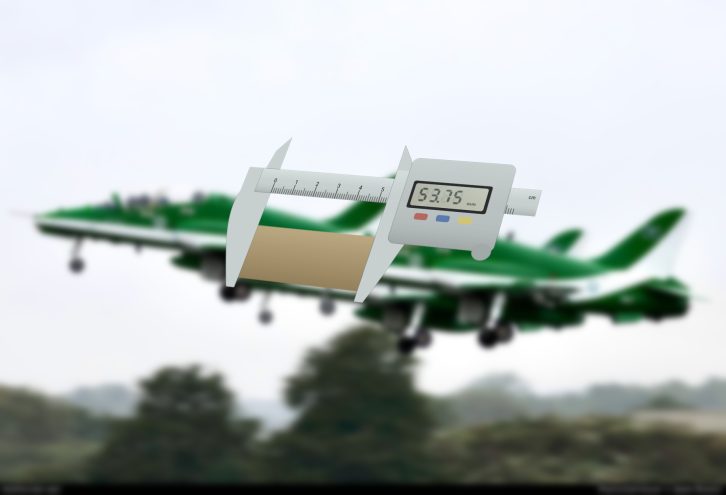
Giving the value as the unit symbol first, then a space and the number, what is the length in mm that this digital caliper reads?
mm 53.75
